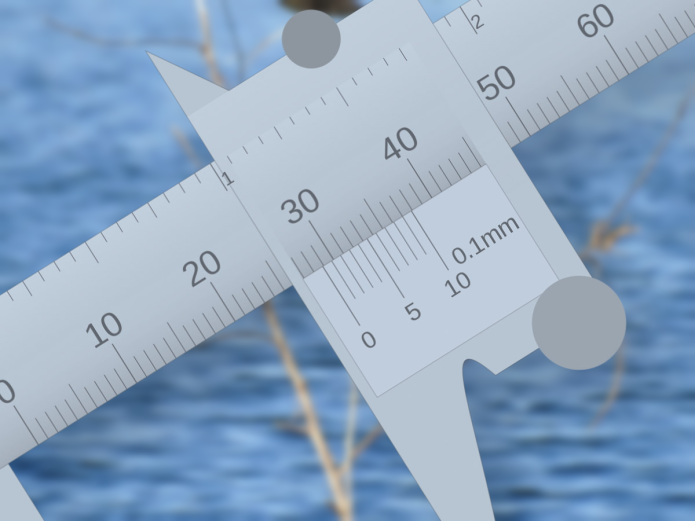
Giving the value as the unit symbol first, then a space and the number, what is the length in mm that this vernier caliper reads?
mm 28.9
